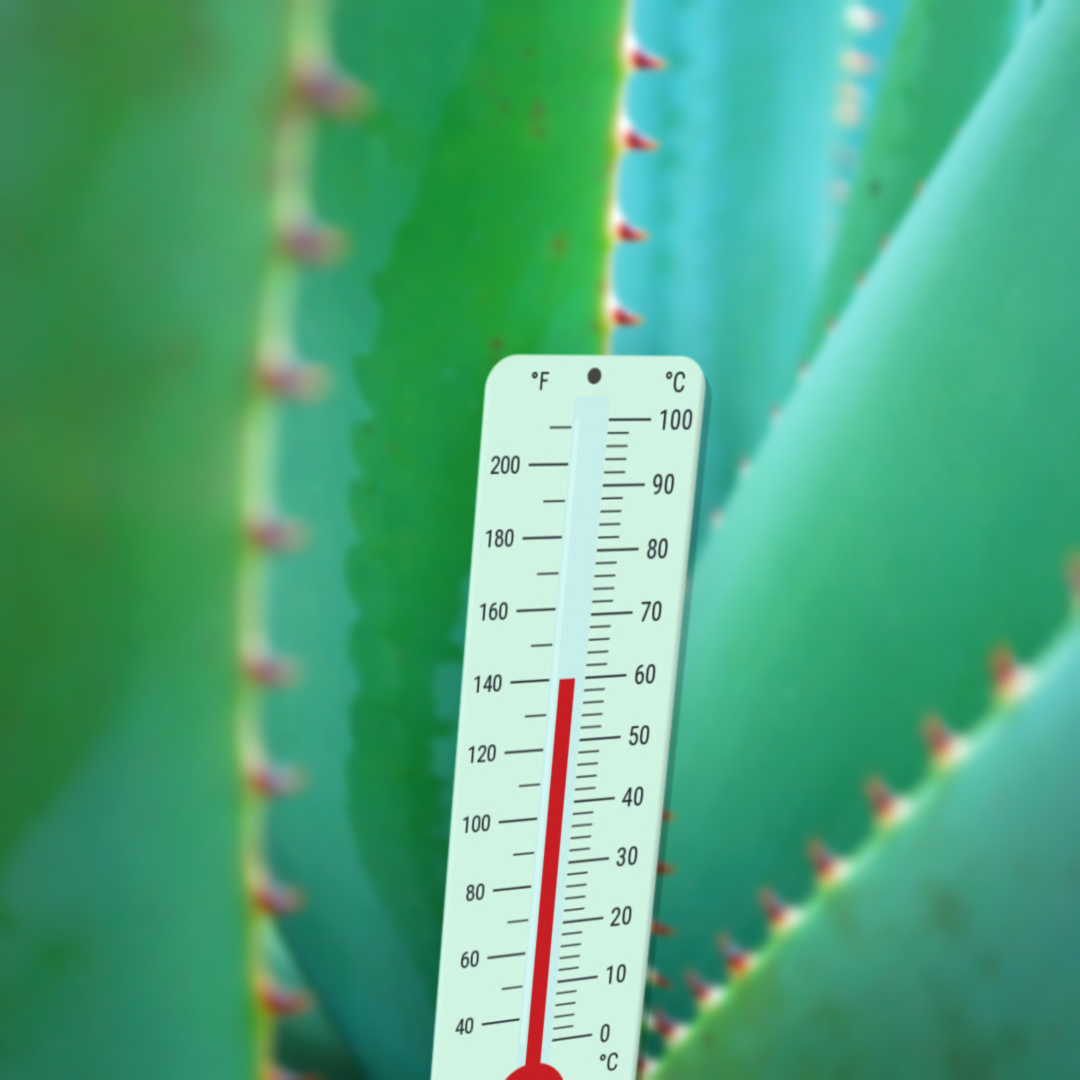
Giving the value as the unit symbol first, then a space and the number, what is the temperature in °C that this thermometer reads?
°C 60
